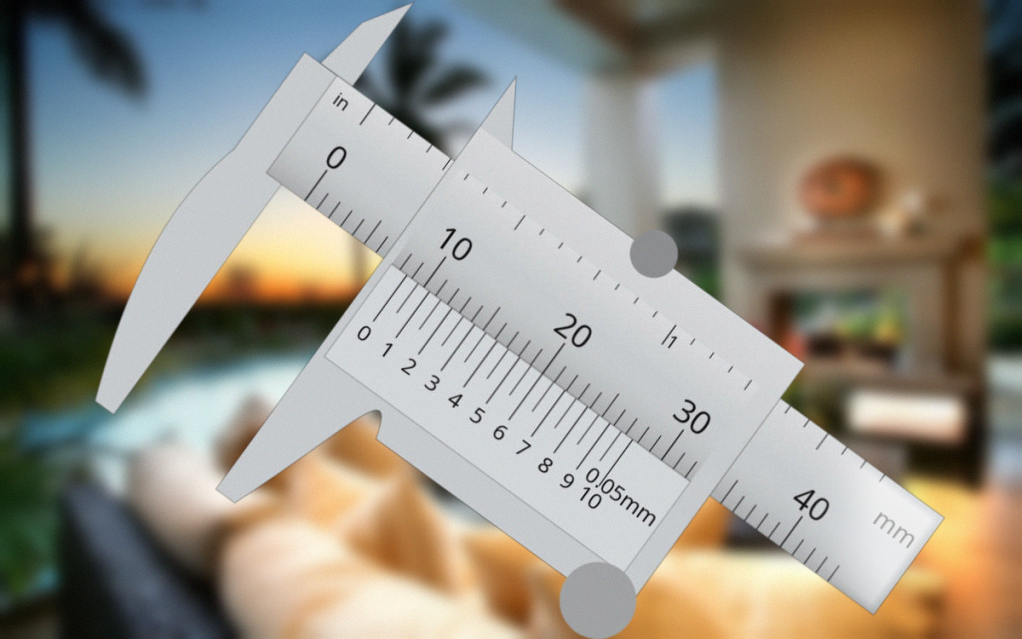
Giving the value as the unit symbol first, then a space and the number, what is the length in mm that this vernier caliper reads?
mm 8.6
